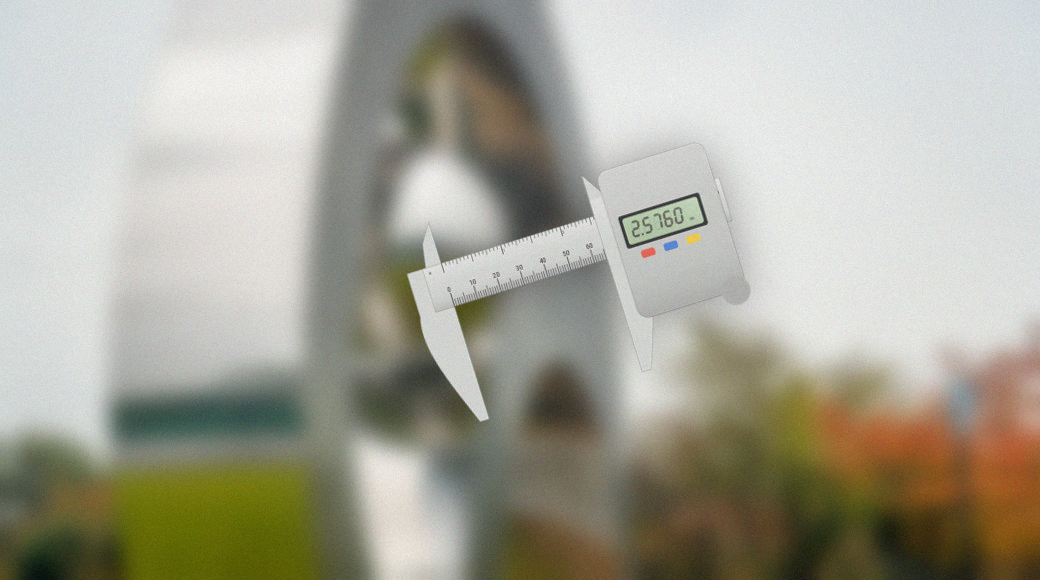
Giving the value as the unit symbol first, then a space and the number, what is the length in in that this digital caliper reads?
in 2.5760
